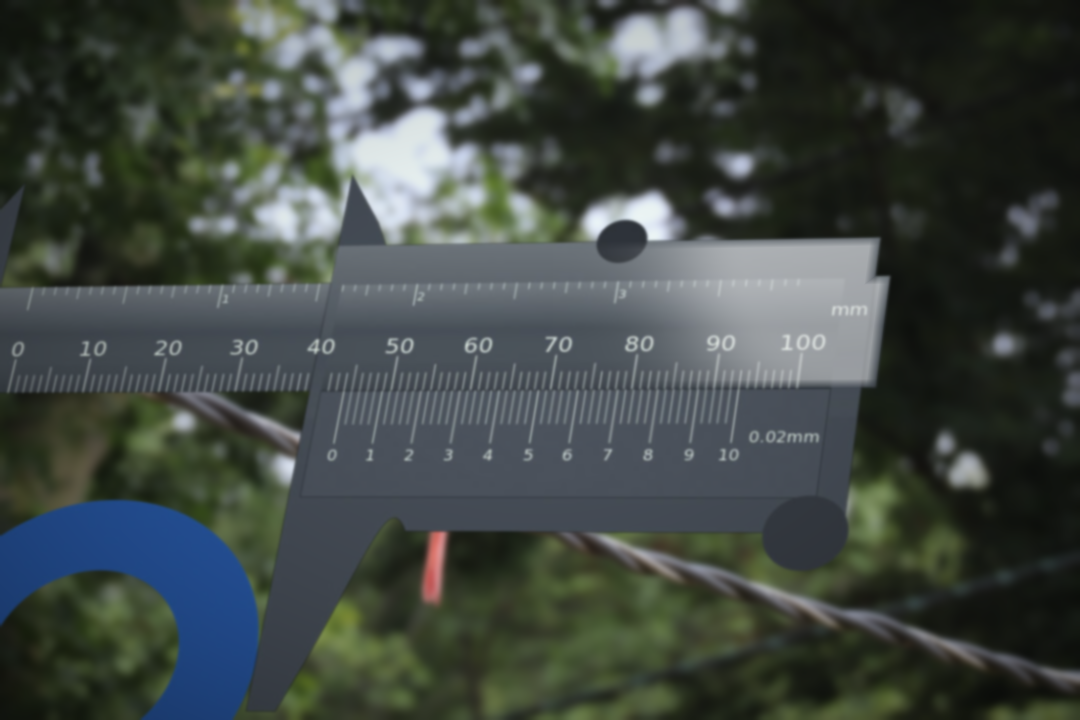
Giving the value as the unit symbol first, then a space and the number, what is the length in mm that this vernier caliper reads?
mm 44.0
